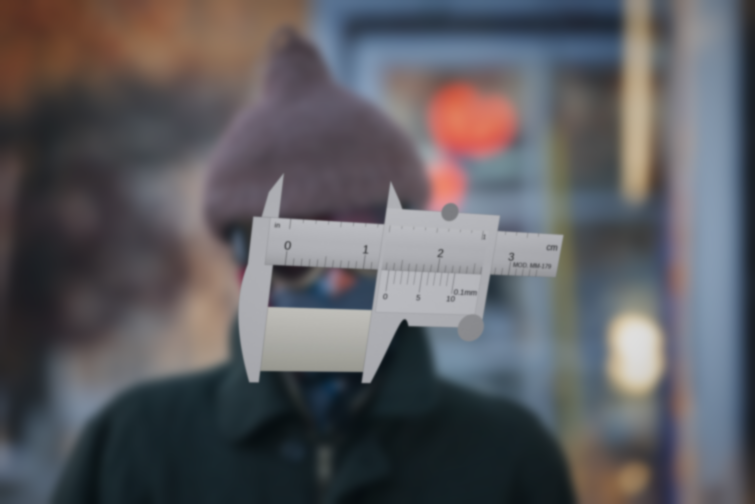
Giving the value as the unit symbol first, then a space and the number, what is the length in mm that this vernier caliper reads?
mm 13.4
